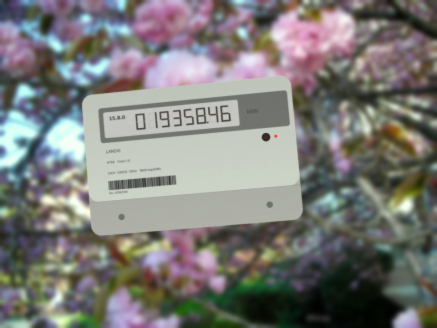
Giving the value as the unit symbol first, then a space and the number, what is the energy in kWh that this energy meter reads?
kWh 19358.46
